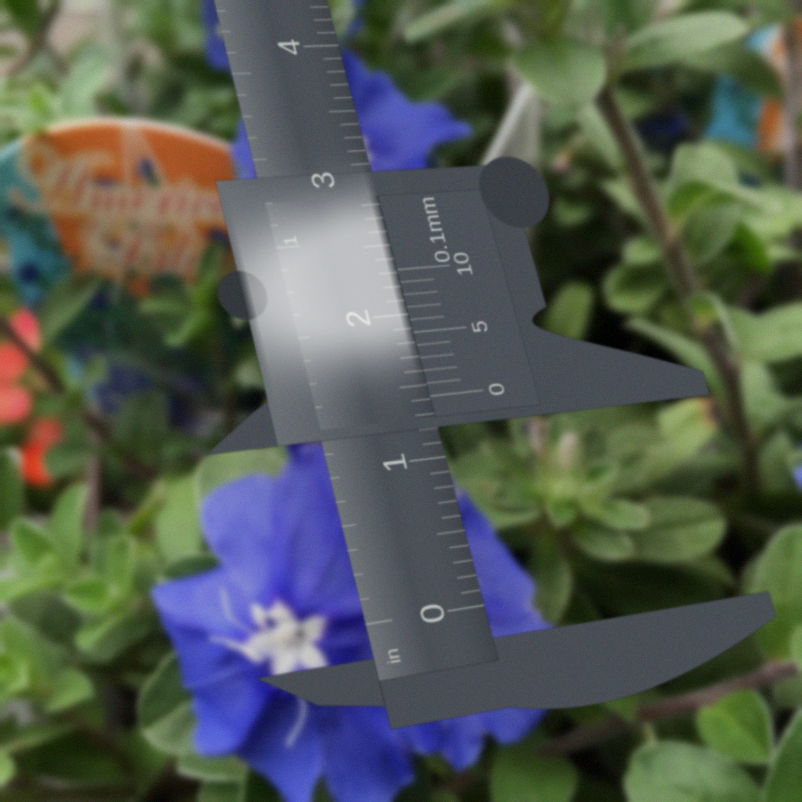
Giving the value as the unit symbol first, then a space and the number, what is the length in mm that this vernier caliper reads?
mm 14.2
